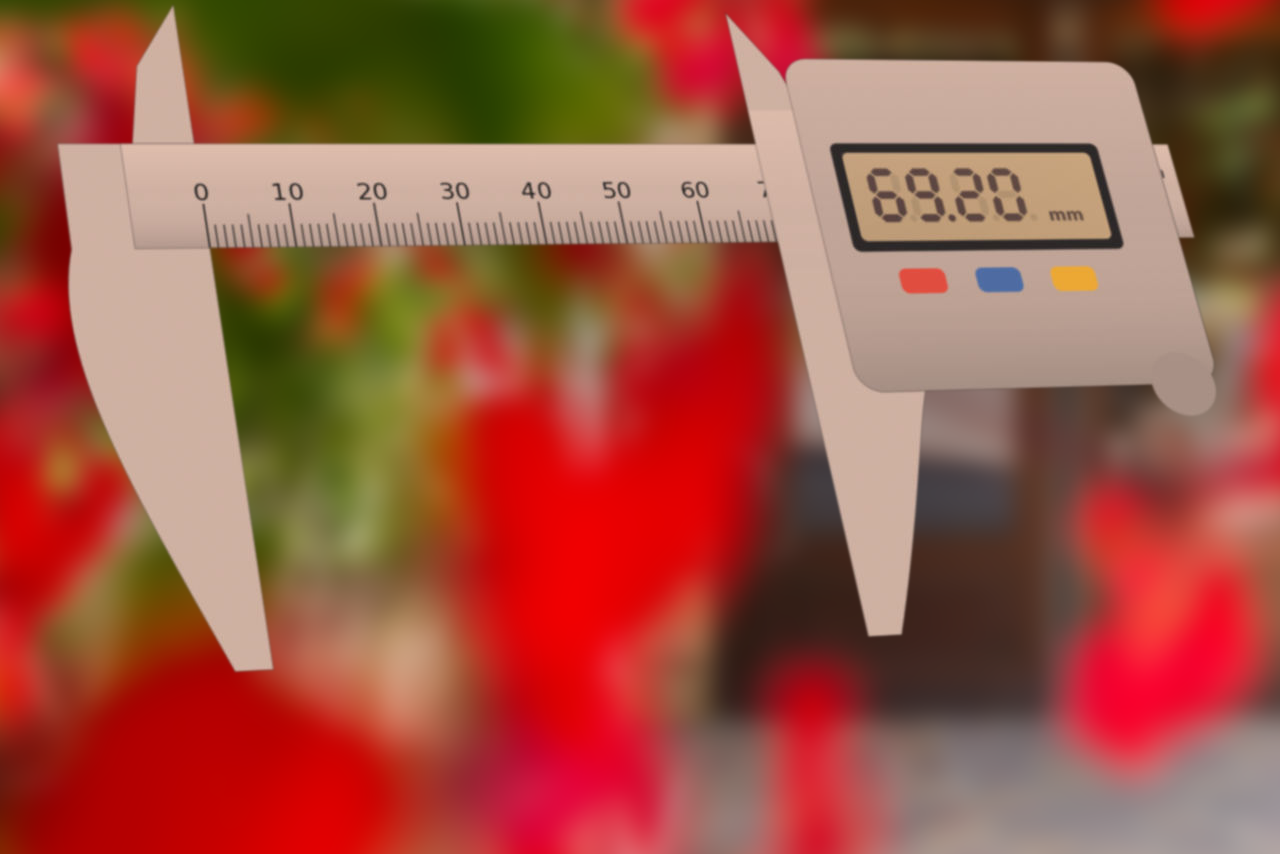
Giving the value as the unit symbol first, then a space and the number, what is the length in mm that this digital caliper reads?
mm 69.20
